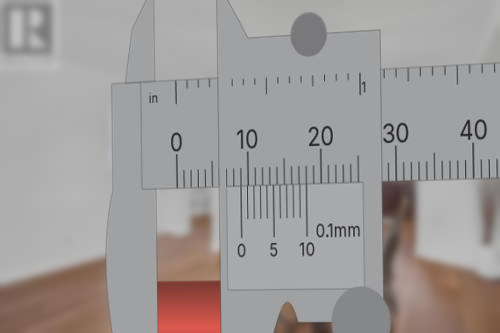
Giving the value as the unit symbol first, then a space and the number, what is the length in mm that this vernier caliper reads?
mm 9.0
